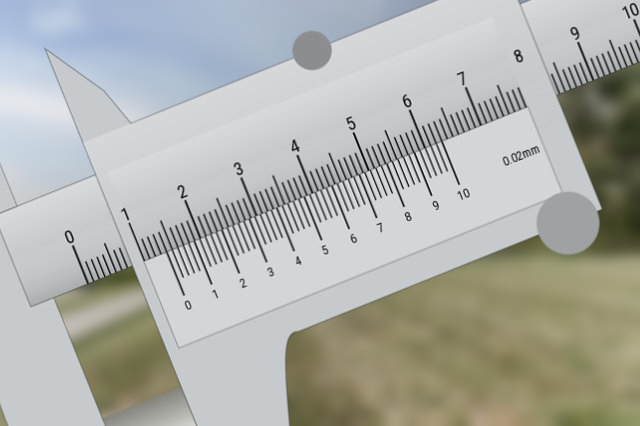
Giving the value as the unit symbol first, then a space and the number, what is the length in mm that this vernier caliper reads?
mm 14.0
